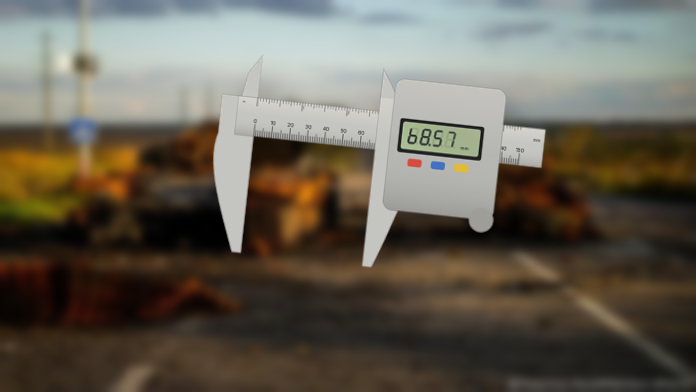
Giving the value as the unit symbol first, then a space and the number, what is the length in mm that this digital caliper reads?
mm 68.57
